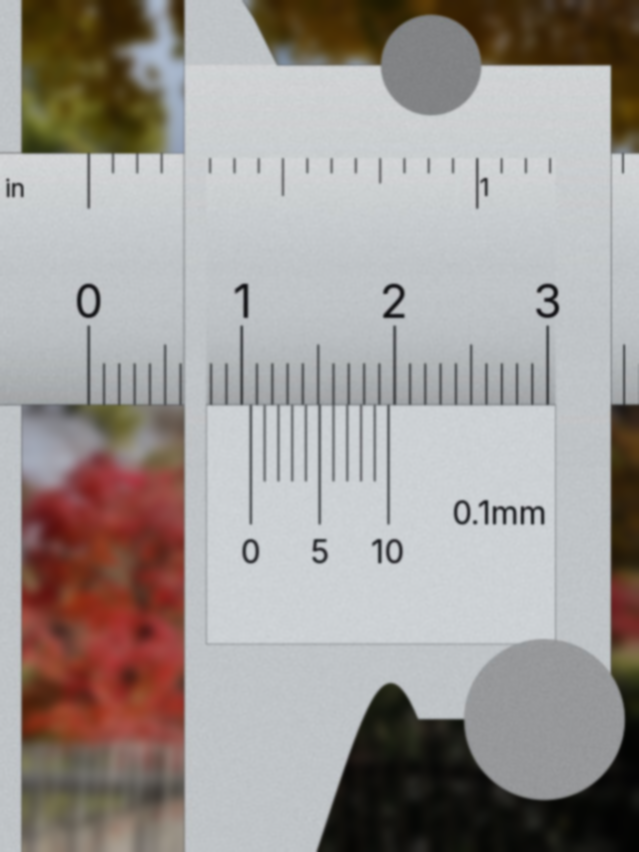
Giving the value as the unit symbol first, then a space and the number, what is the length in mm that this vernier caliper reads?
mm 10.6
